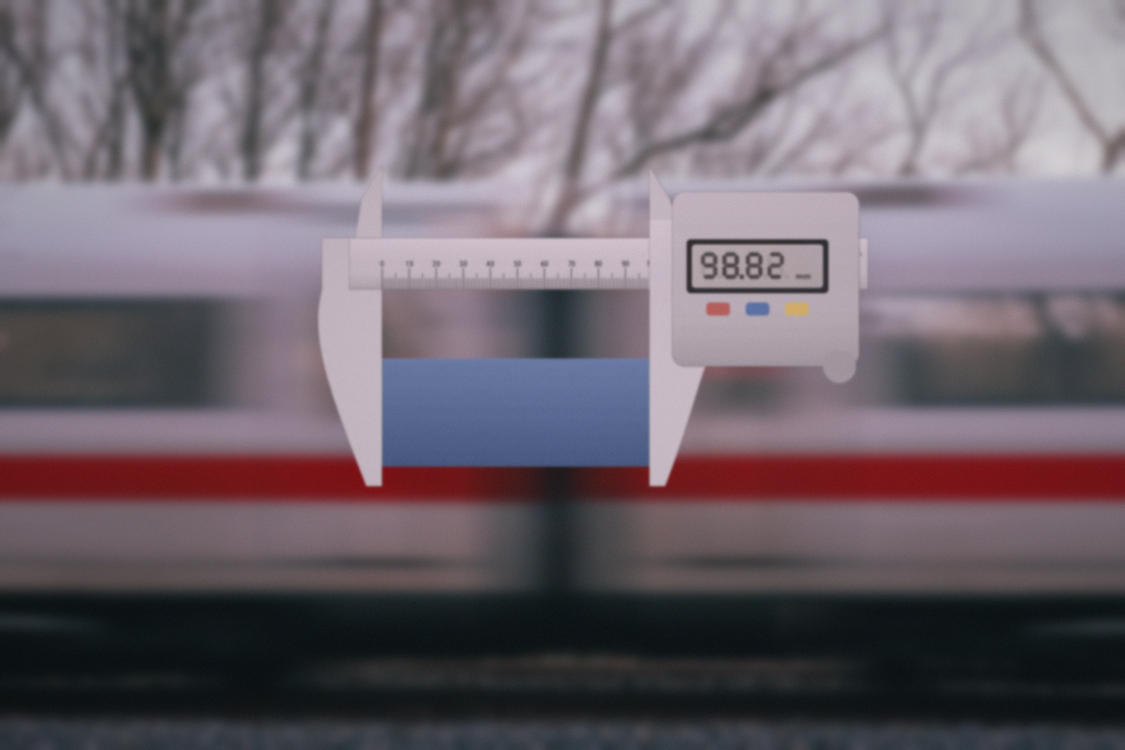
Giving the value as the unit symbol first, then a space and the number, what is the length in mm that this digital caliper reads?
mm 98.82
